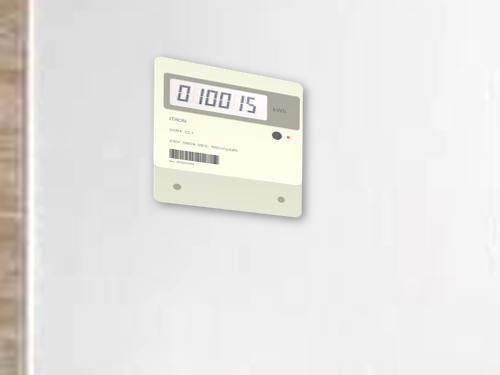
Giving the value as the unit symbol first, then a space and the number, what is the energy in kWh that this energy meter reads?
kWh 10015
